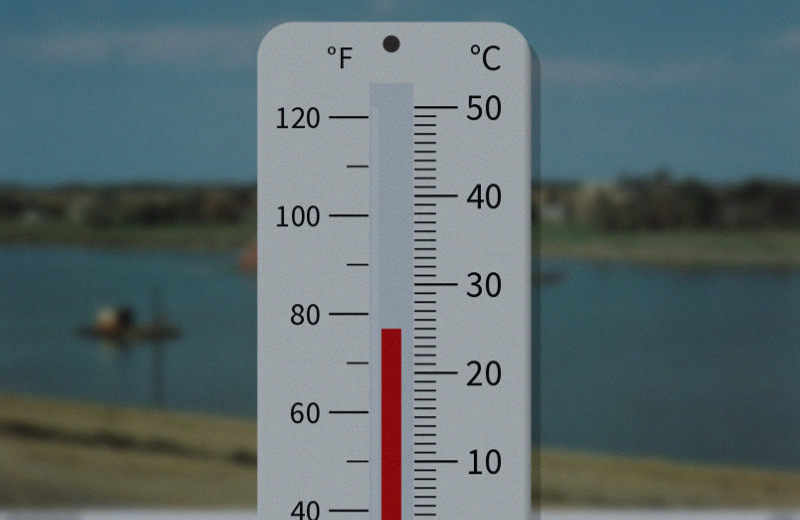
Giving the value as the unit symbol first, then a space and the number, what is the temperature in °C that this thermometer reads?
°C 25
